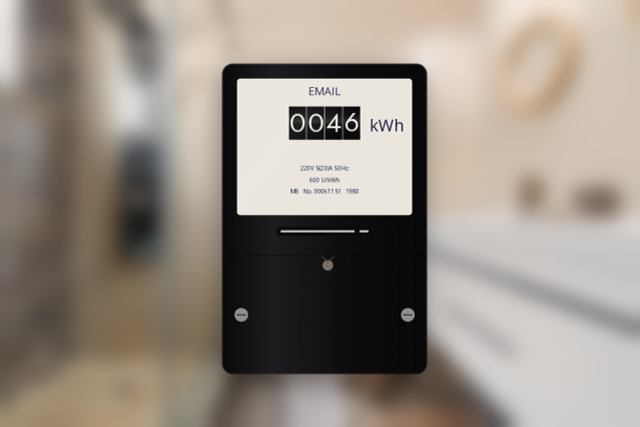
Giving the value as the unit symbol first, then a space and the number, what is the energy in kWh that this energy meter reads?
kWh 46
